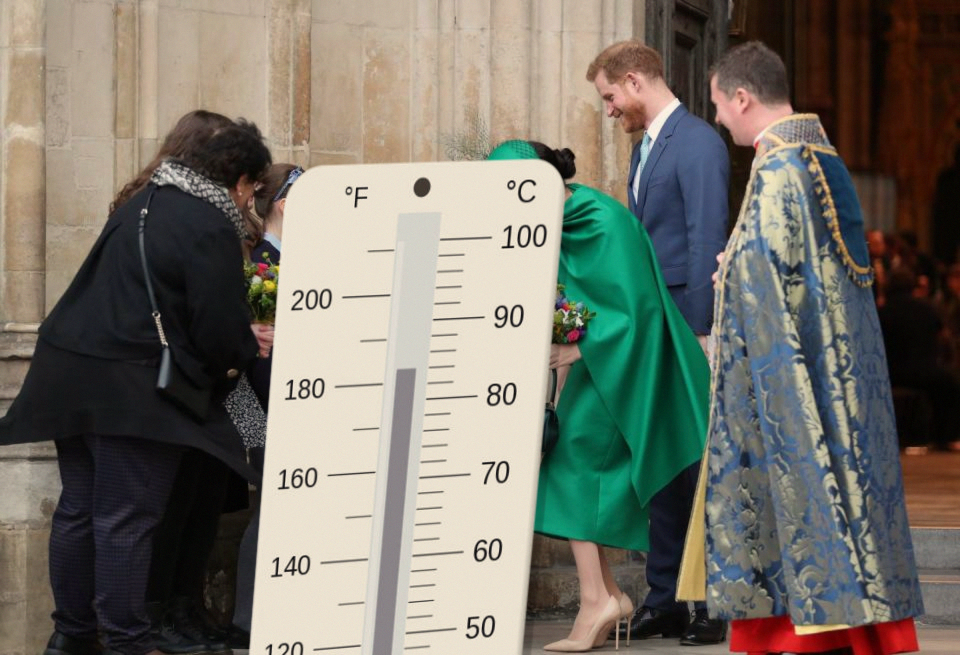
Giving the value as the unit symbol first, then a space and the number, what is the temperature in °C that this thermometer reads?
°C 84
